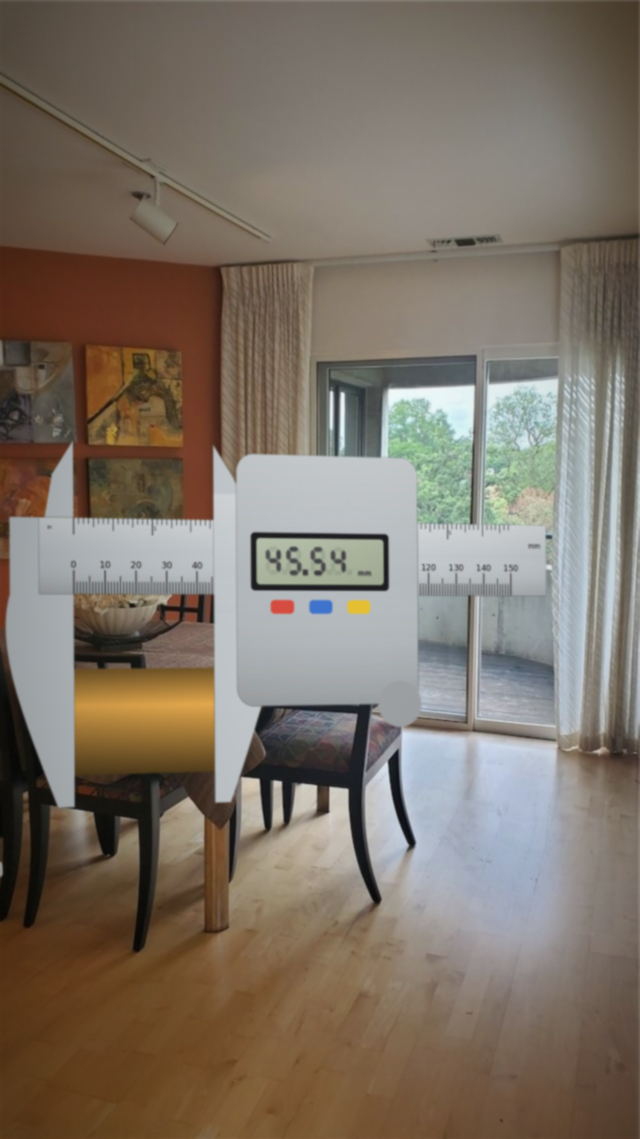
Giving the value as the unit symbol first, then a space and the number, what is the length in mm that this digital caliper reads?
mm 45.54
